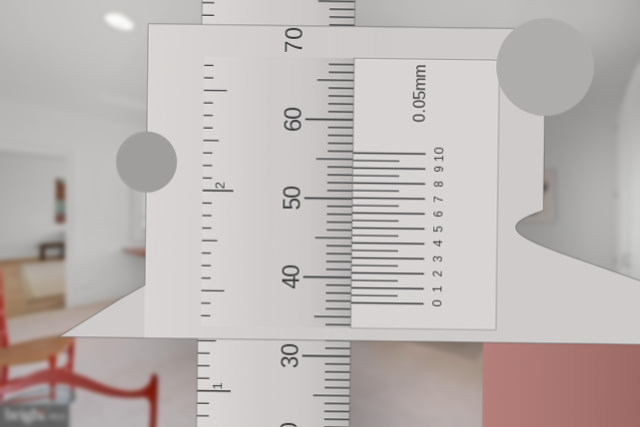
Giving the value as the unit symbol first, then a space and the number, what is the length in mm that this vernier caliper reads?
mm 36.8
